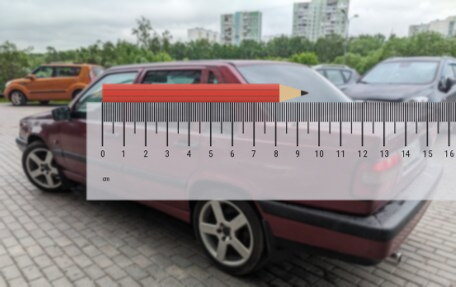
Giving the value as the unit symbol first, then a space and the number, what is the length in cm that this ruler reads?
cm 9.5
